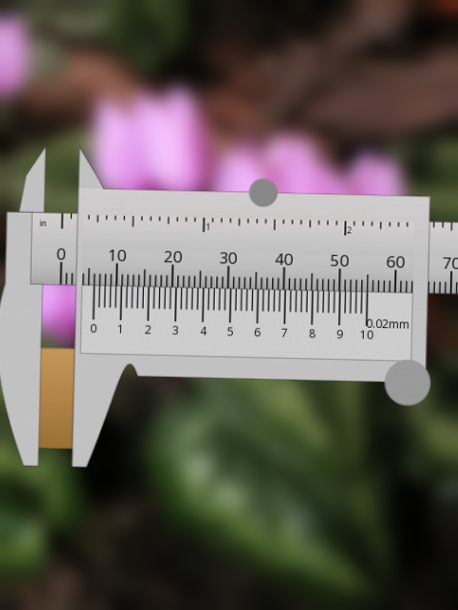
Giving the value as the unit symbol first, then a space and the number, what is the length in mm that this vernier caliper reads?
mm 6.0
